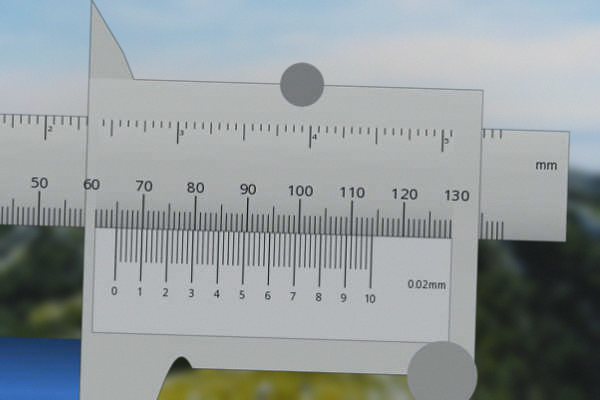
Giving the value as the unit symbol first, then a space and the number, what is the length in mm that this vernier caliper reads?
mm 65.0
